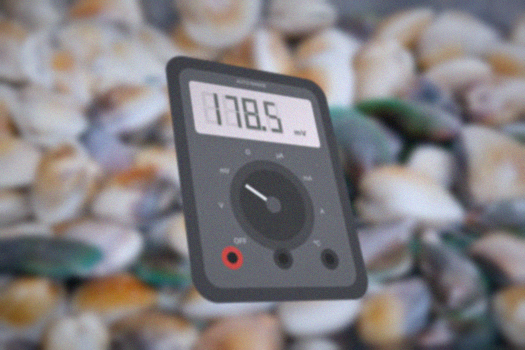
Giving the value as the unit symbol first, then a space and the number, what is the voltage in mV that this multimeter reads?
mV 178.5
